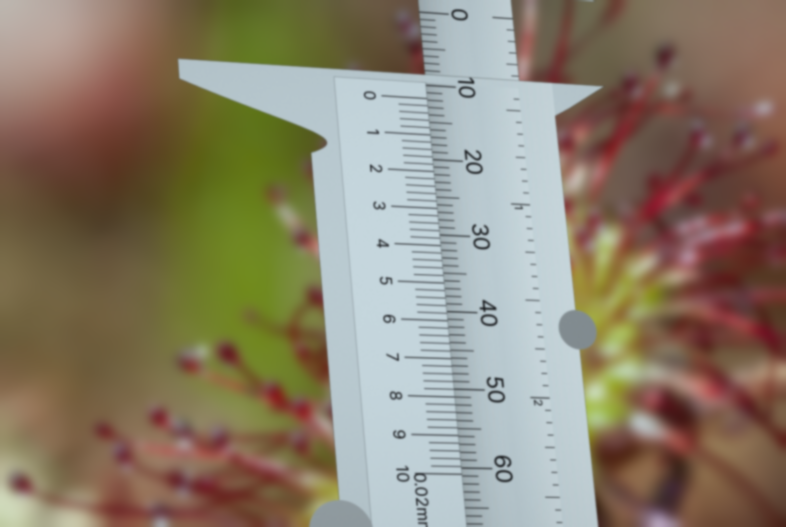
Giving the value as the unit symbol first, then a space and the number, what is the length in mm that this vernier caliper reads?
mm 11.8
